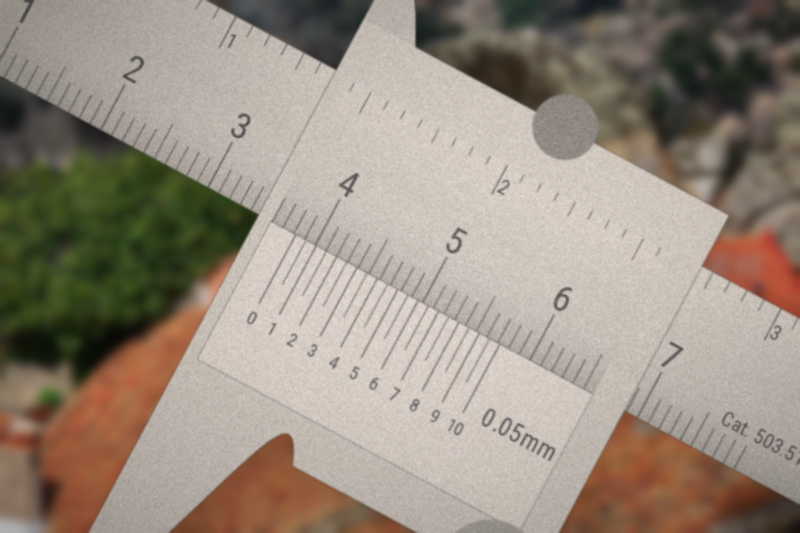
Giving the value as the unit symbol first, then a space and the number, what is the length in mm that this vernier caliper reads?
mm 38.2
